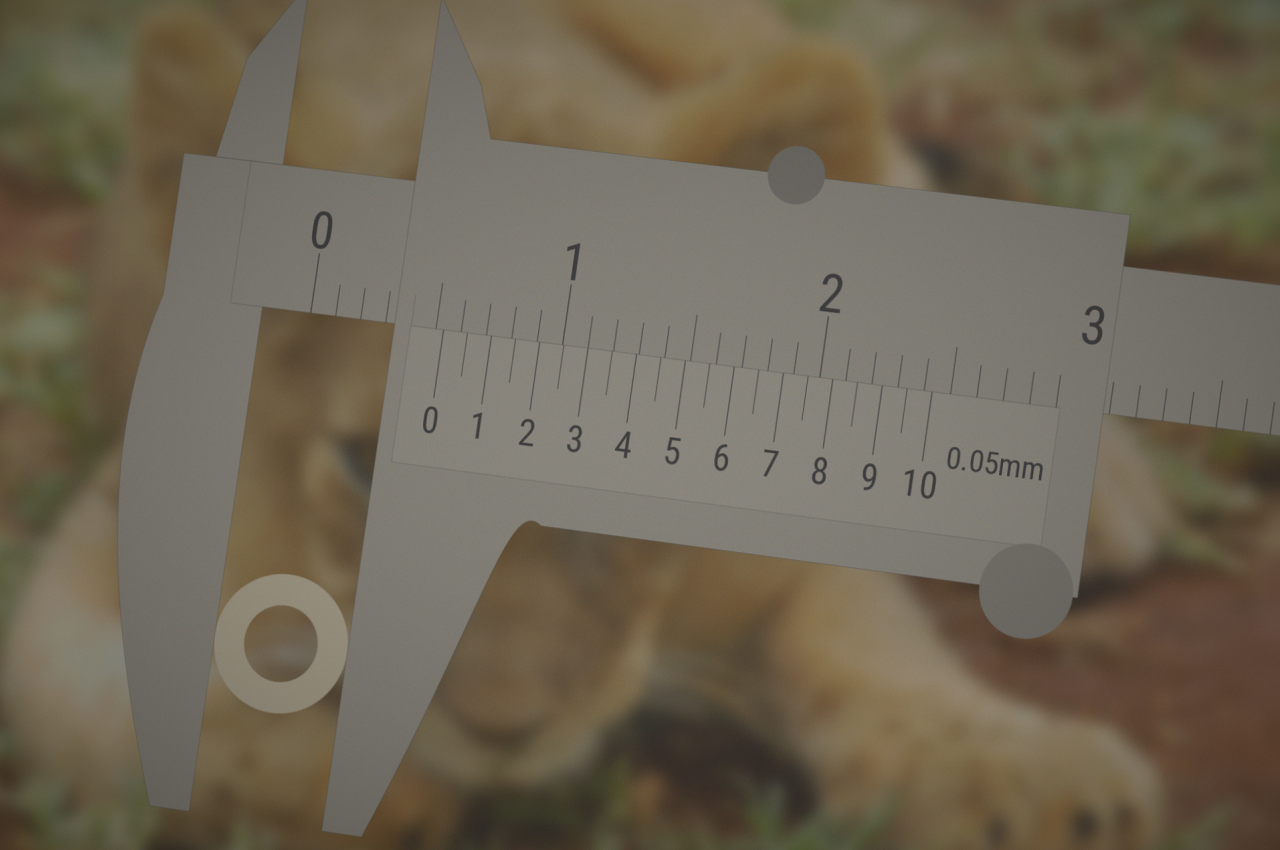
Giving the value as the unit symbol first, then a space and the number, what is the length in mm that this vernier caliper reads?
mm 5.30
